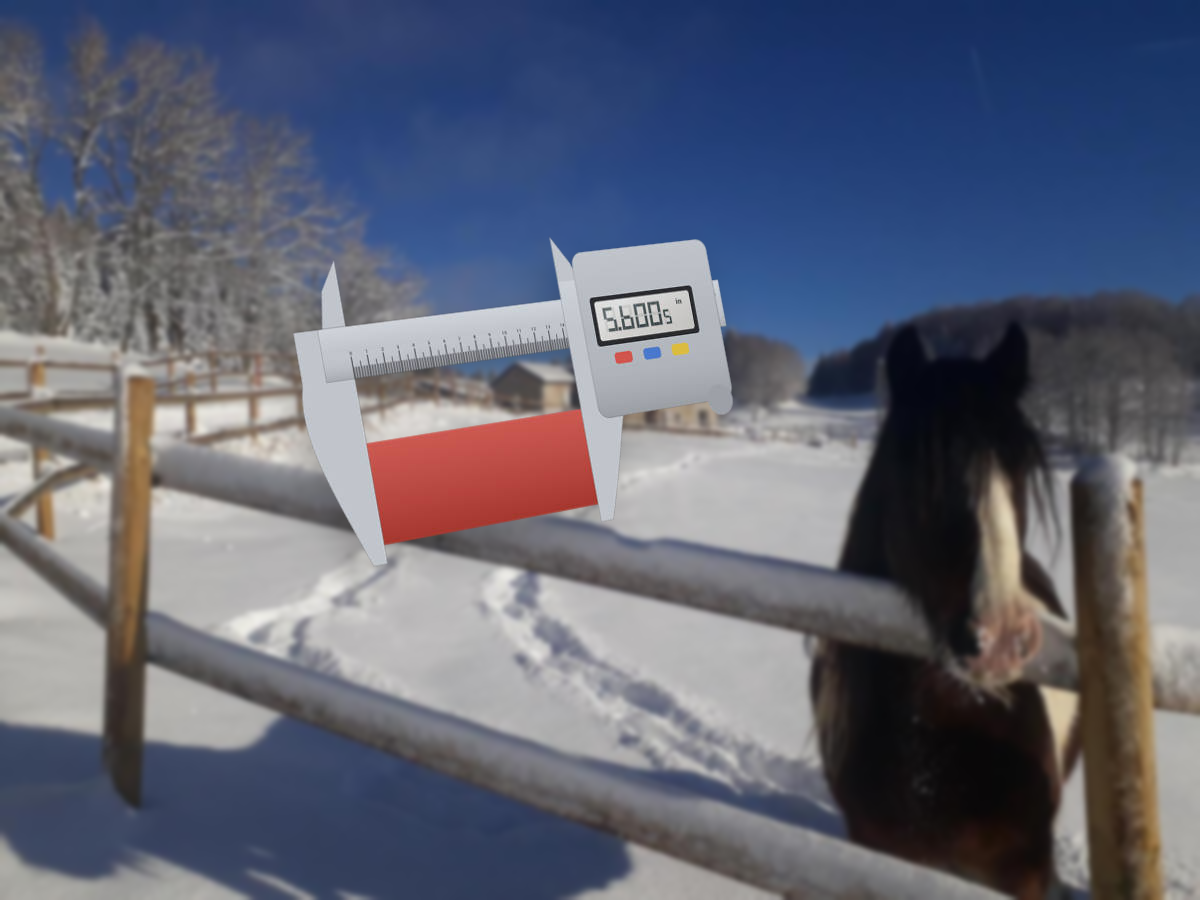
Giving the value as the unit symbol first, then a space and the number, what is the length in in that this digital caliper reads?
in 5.6005
